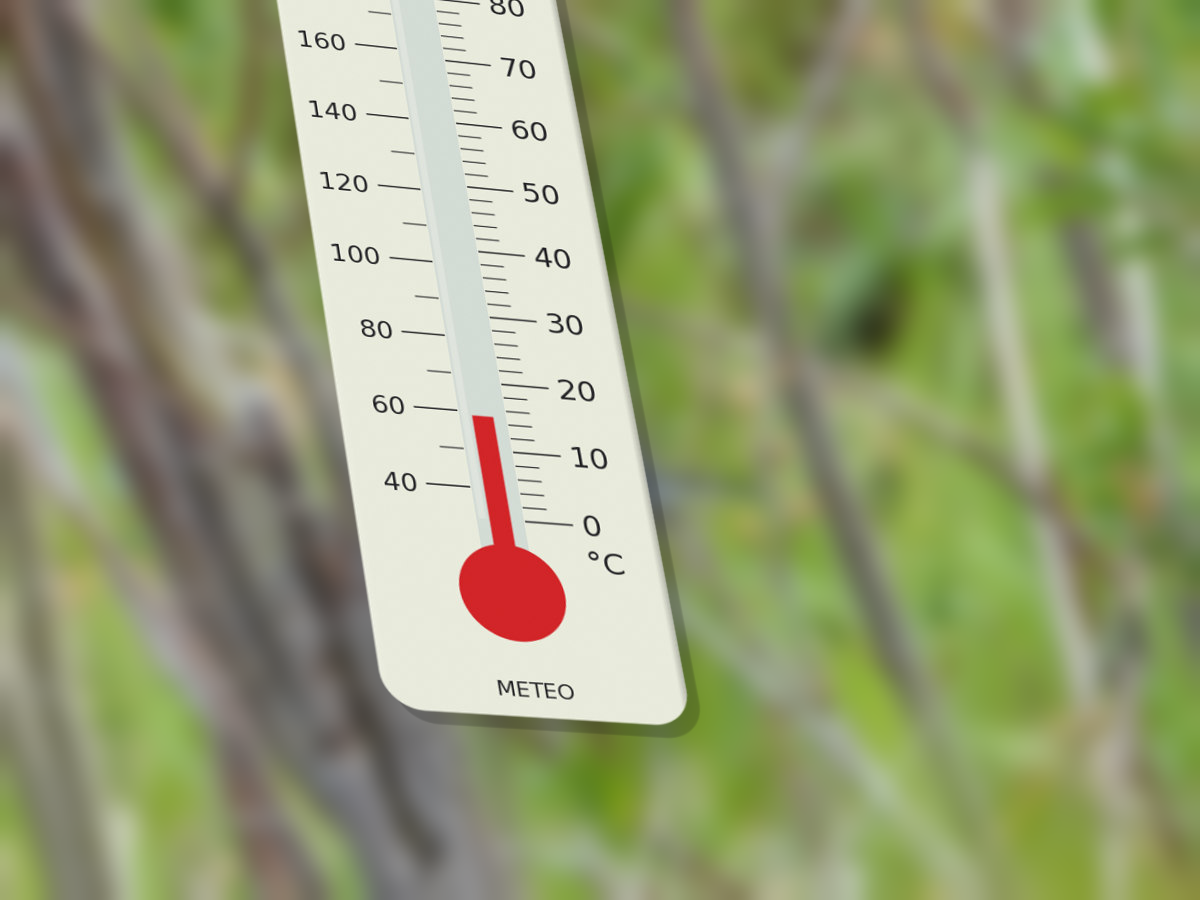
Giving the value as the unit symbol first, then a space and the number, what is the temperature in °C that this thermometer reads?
°C 15
